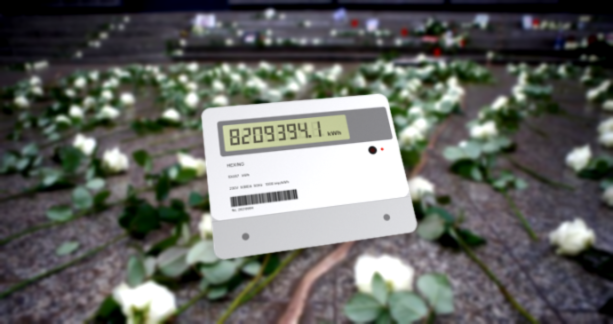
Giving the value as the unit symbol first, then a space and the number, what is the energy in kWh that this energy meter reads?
kWh 8209394.1
